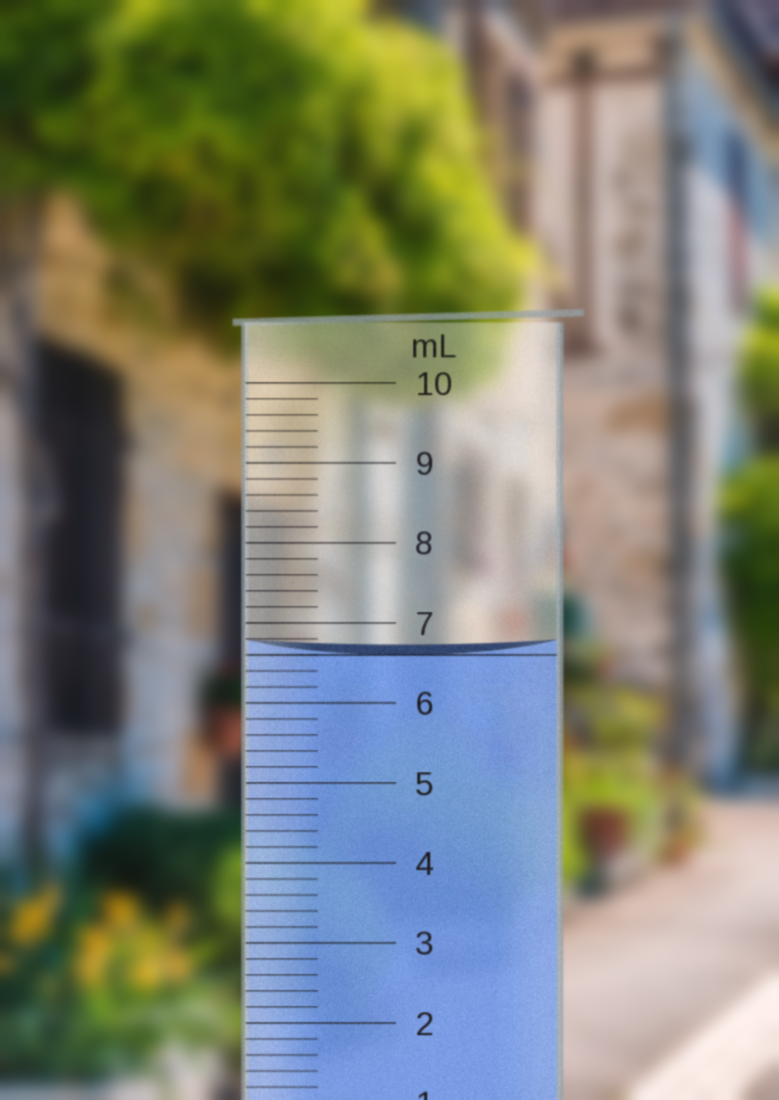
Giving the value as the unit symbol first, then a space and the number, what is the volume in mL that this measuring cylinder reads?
mL 6.6
